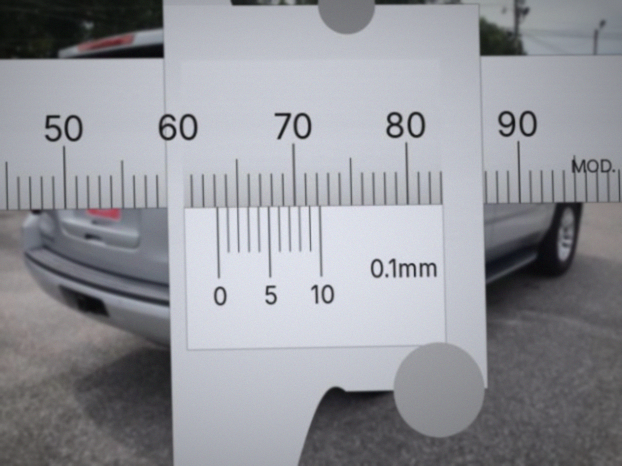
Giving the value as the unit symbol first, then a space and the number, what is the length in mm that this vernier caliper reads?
mm 63.2
